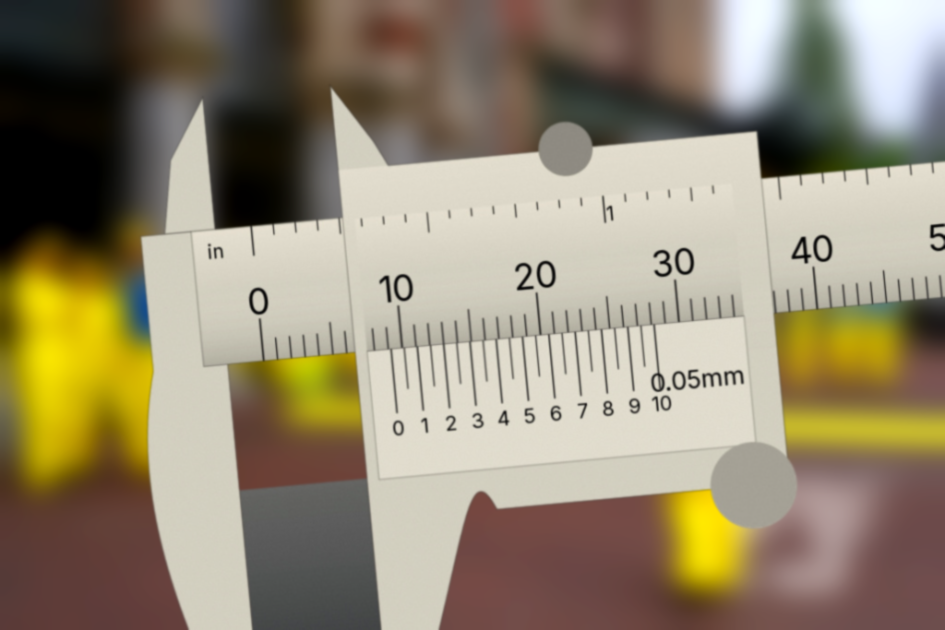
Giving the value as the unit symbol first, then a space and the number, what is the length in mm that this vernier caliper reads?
mm 9.2
